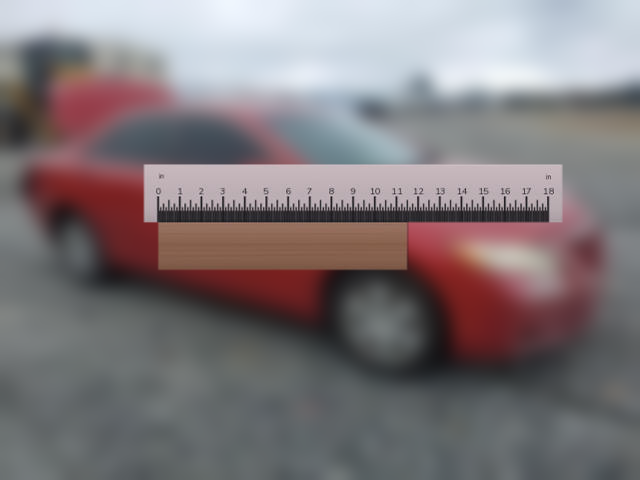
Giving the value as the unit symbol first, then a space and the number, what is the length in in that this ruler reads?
in 11.5
